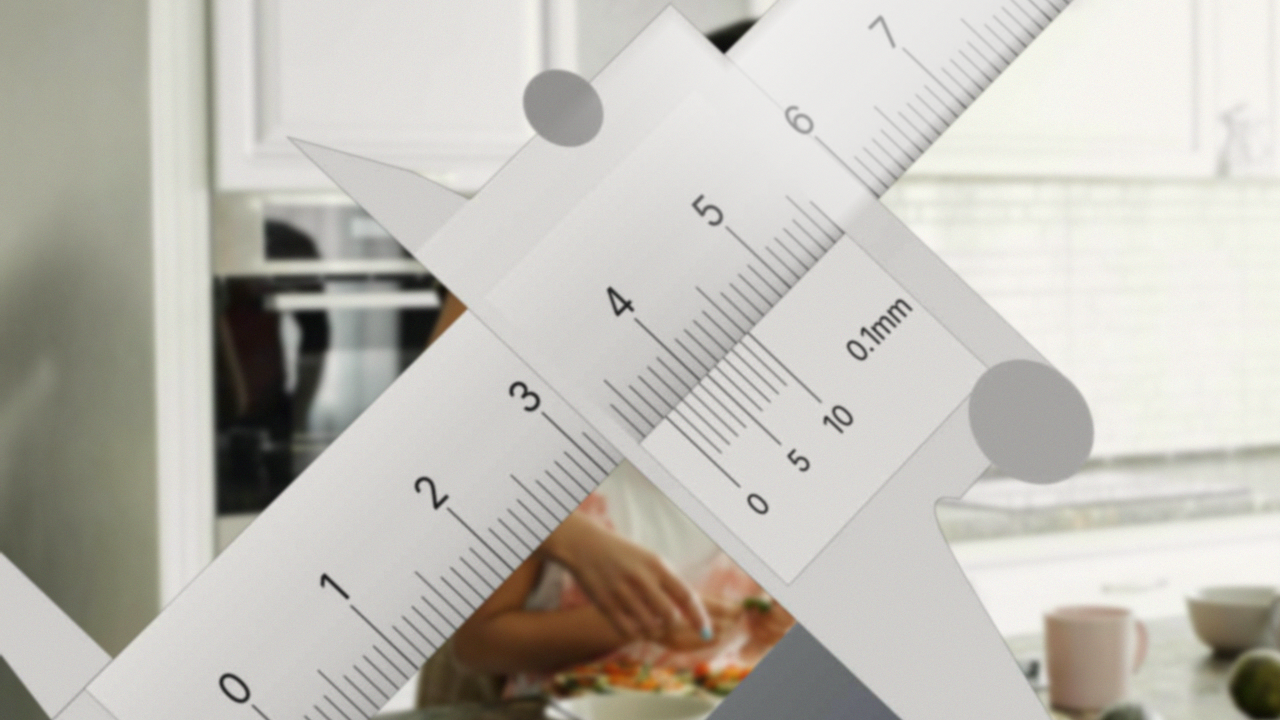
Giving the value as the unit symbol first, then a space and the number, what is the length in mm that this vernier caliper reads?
mm 36.2
